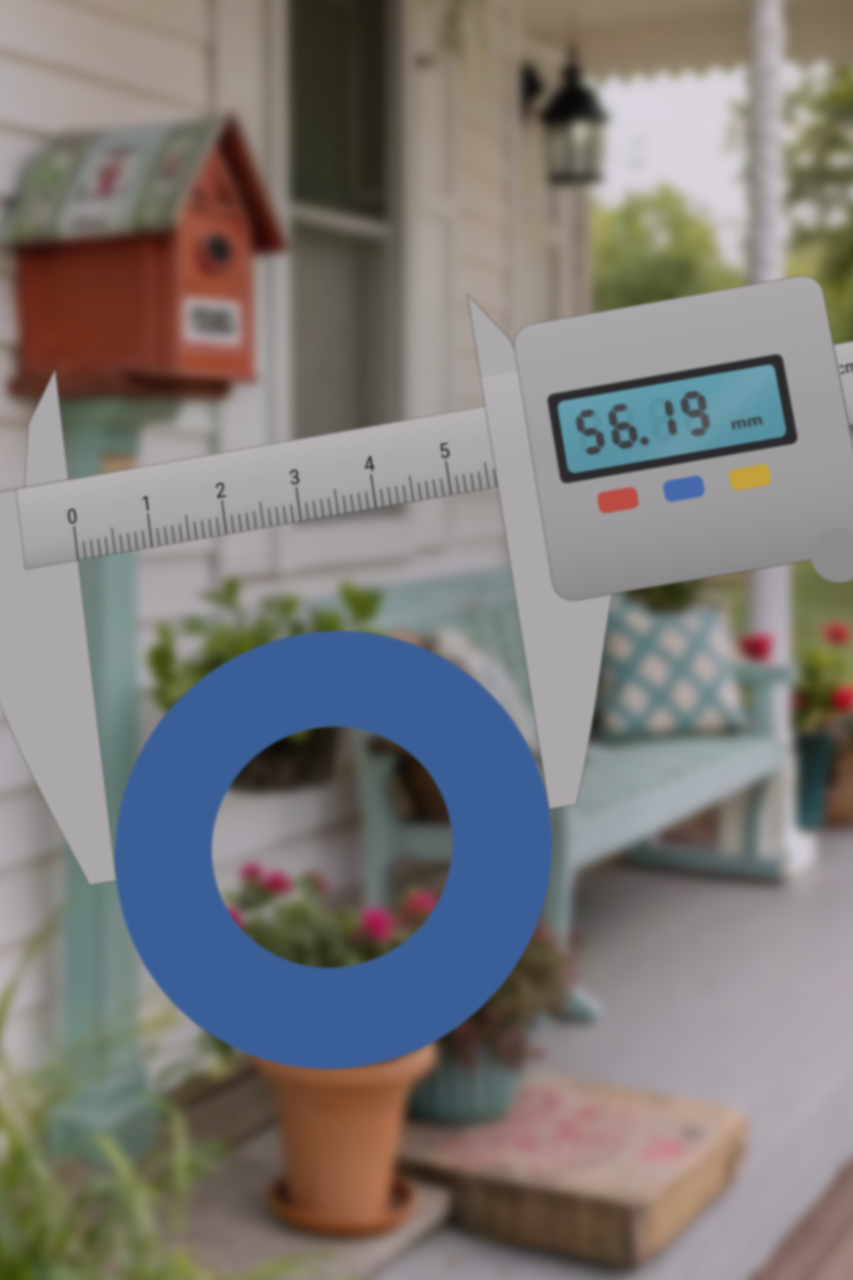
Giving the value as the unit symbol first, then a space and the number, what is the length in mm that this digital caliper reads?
mm 56.19
